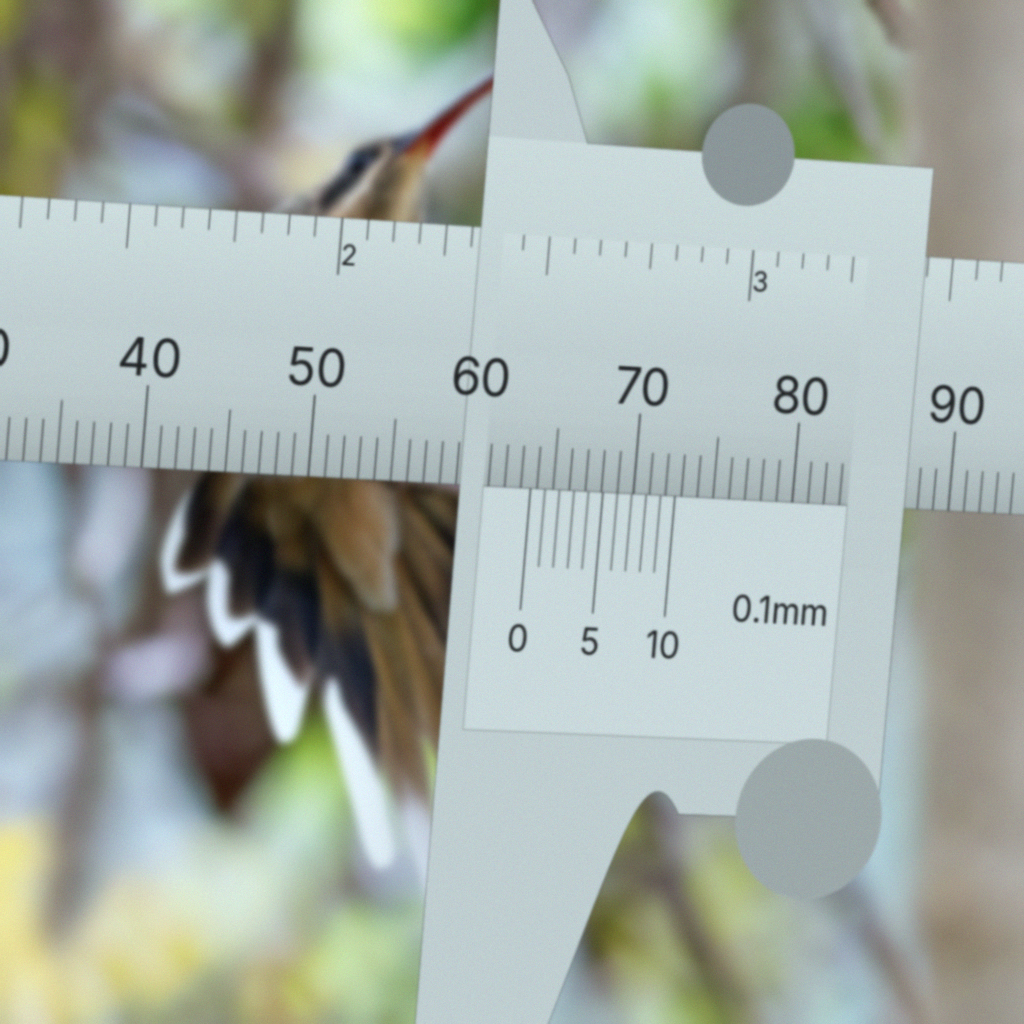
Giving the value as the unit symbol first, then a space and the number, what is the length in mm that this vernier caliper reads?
mm 63.6
